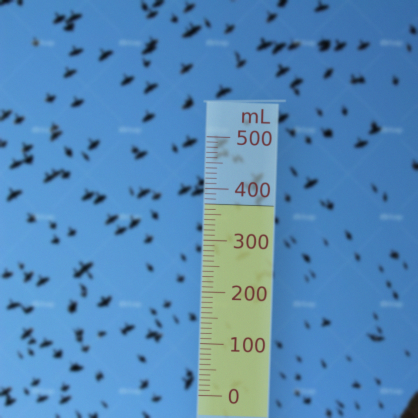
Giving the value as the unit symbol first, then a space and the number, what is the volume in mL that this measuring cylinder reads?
mL 370
